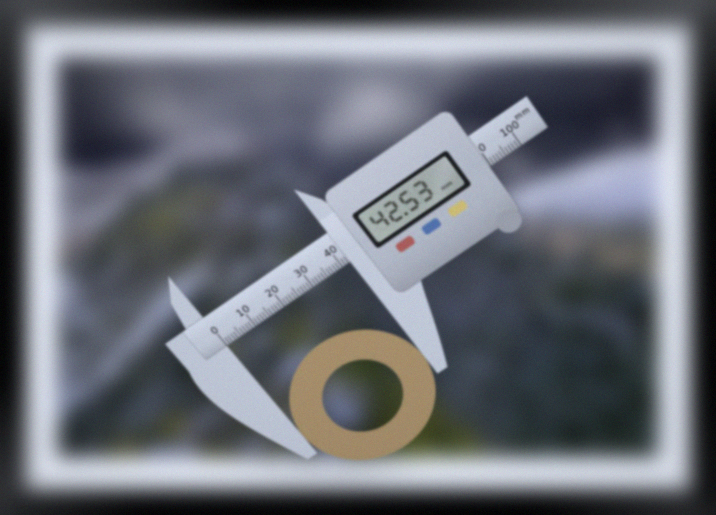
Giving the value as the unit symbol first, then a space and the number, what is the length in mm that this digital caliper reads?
mm 42.53
